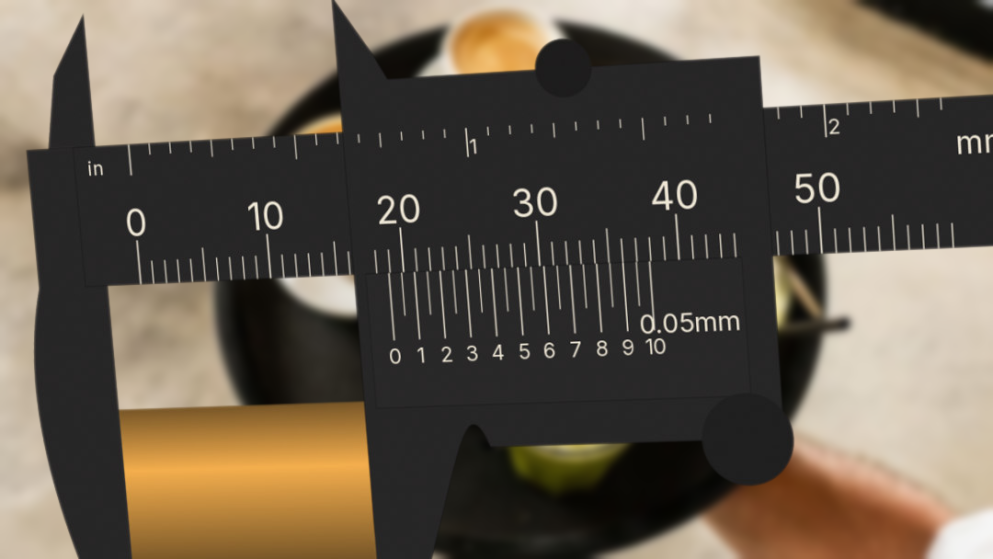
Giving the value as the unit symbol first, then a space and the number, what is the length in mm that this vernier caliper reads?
mm 18.9
